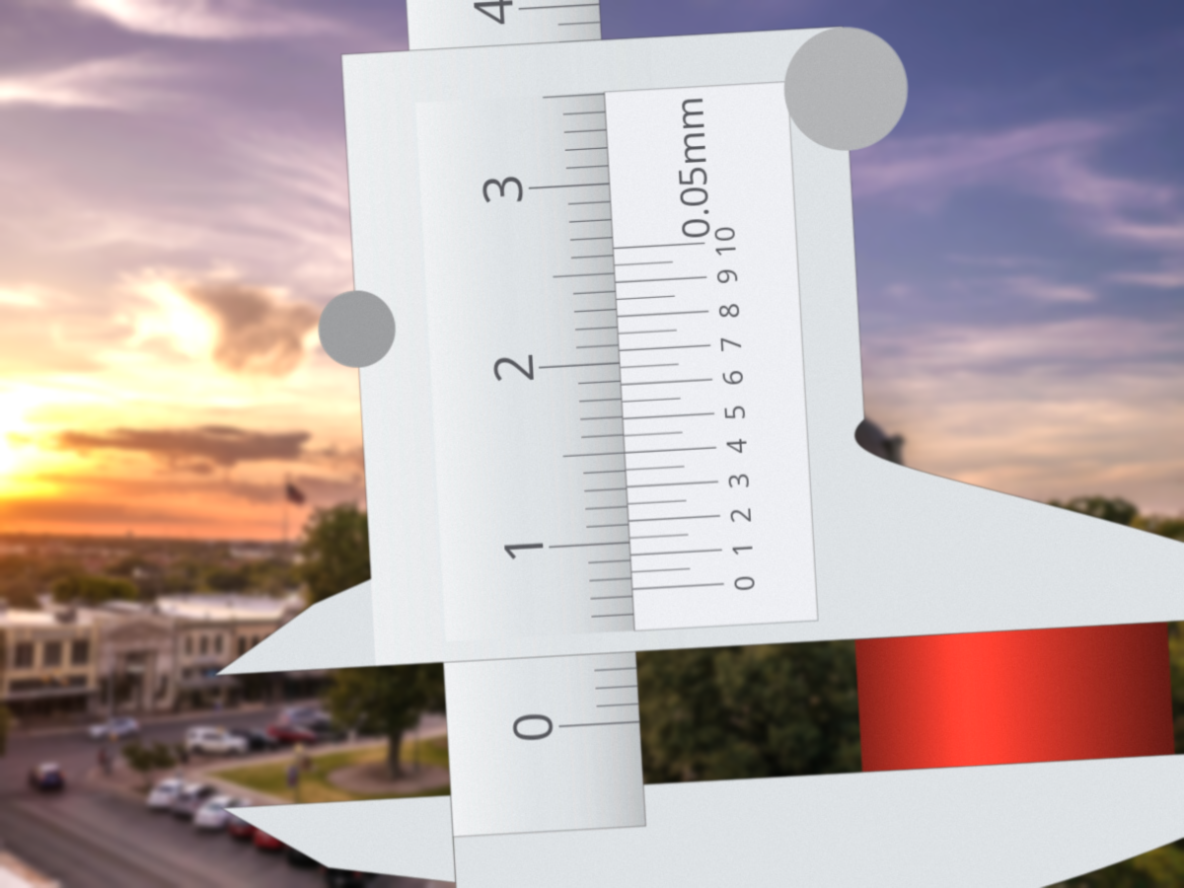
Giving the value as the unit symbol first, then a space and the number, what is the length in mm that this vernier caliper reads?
mm 7.4
